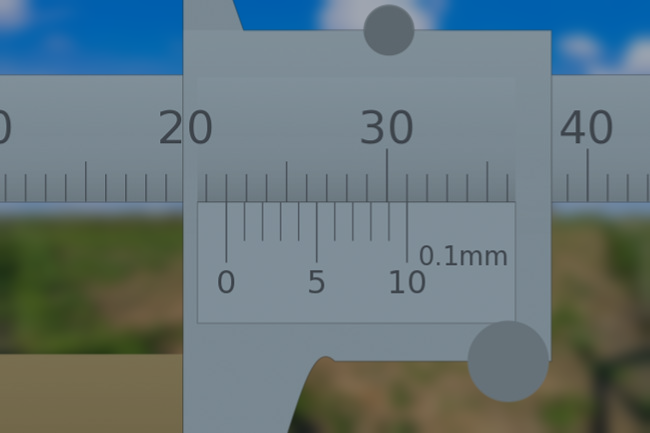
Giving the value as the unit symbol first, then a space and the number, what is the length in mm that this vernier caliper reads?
mm 22.0
